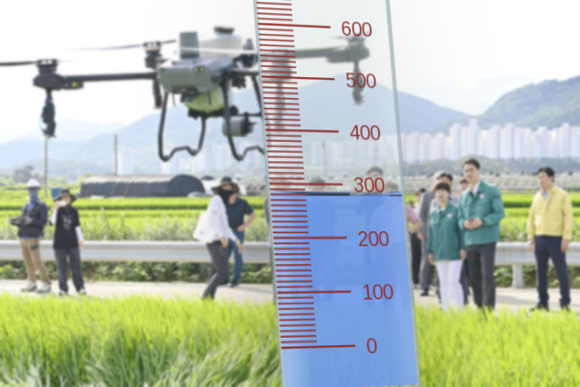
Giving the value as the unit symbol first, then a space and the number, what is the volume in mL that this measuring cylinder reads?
mL 280
